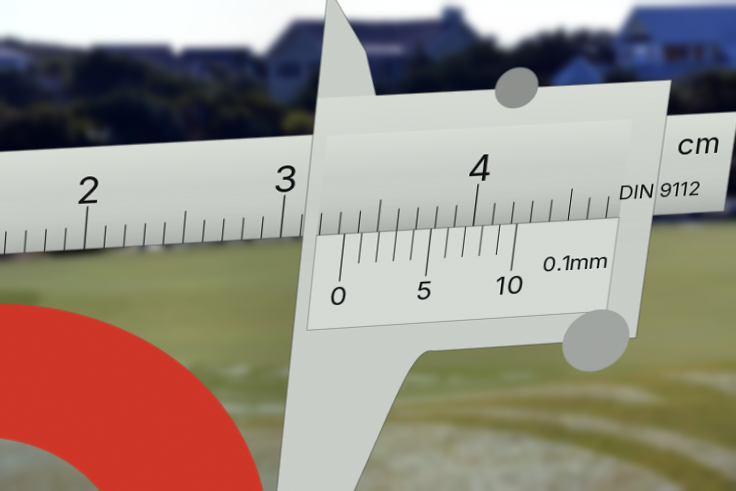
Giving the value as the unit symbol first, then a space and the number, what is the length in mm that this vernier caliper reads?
mm 33.3
